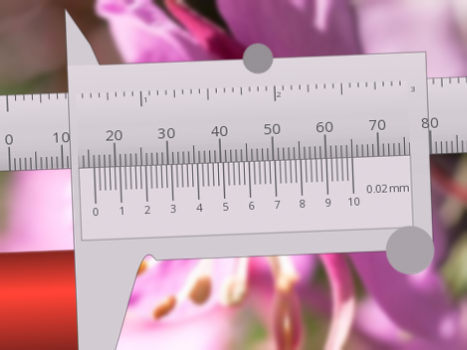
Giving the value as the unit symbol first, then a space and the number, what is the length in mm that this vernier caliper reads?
mm 16.0
